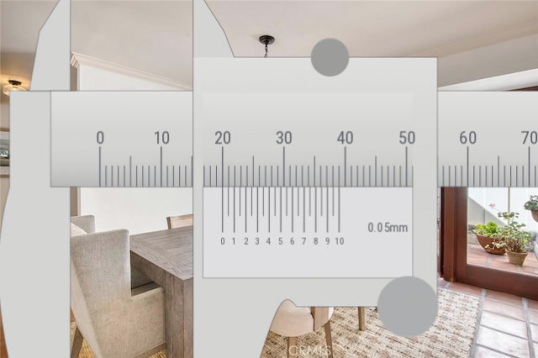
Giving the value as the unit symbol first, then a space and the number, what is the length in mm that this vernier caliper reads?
mm 20.0
